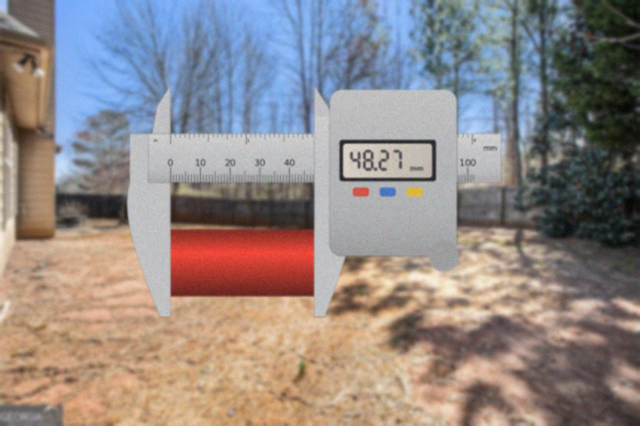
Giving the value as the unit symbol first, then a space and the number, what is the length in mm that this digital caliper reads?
mm 48.27
